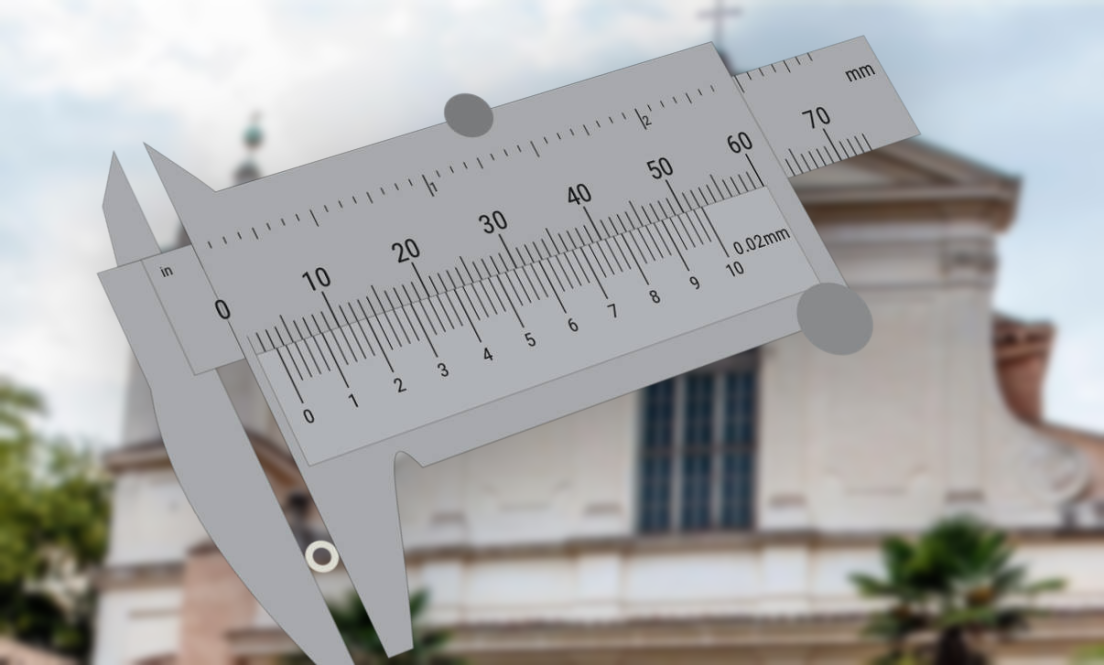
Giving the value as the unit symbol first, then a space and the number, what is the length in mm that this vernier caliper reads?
mm 3.2
